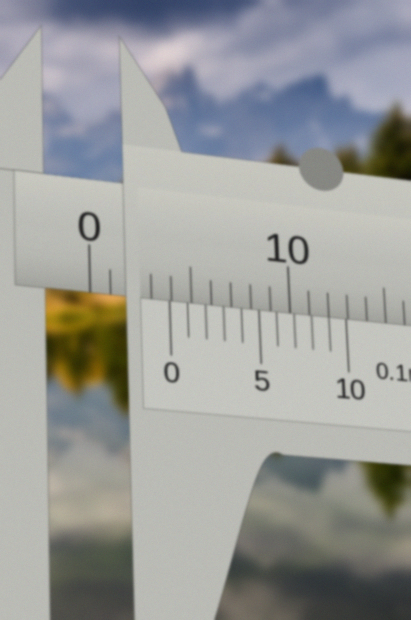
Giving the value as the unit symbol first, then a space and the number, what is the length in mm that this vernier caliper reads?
mm 3.9
